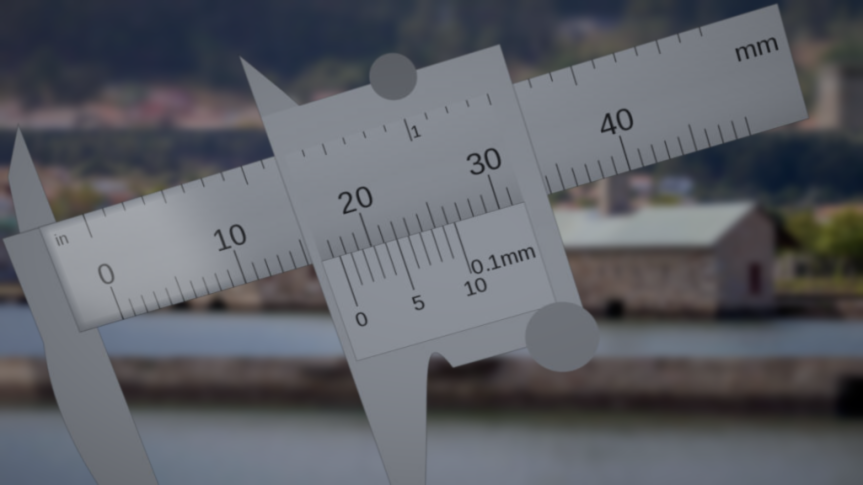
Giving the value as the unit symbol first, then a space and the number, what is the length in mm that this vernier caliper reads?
mm 17.5
